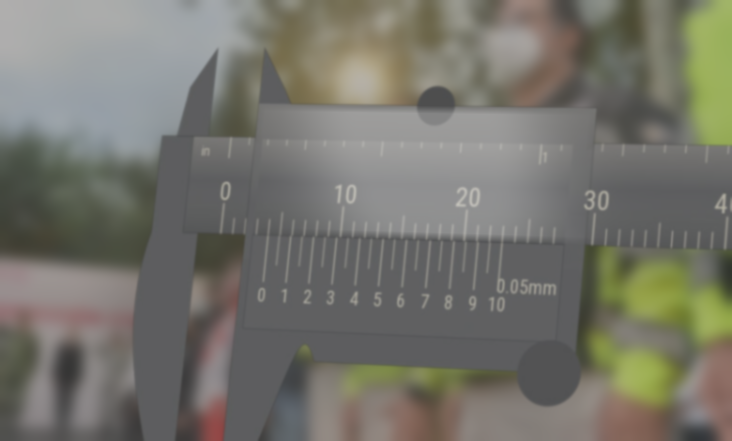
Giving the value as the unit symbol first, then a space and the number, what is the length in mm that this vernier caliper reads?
mm 4.0
